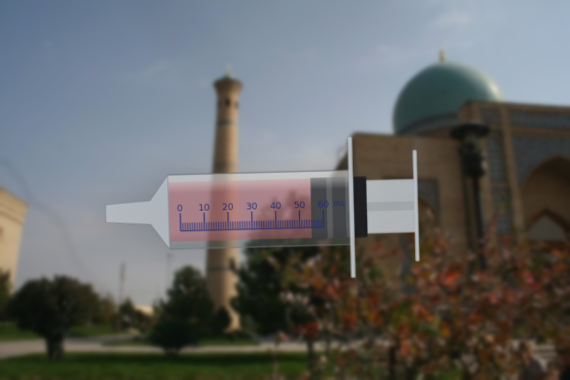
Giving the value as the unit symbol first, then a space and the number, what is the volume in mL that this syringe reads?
mL 55
